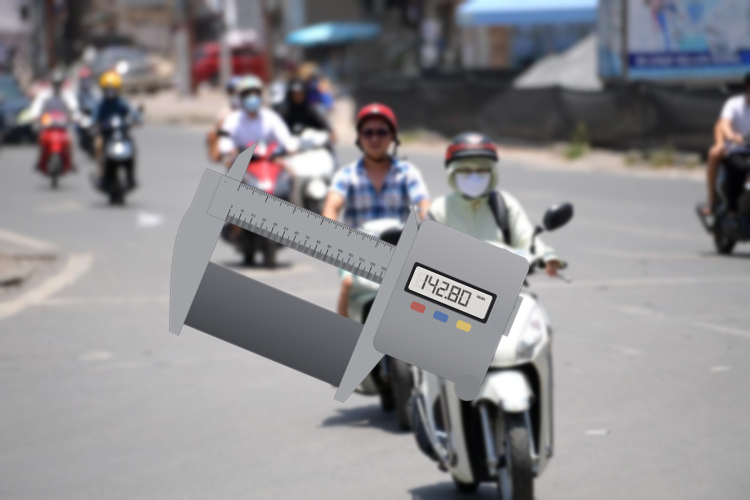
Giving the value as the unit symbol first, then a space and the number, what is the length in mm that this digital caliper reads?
mm 142.80
